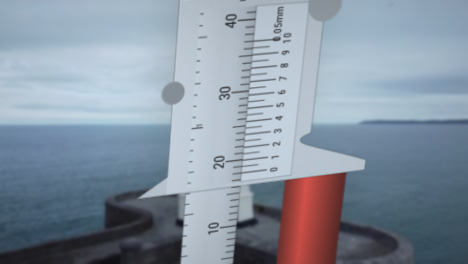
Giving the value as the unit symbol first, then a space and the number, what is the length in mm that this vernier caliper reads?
mm 18.0
